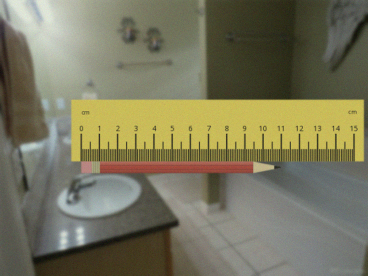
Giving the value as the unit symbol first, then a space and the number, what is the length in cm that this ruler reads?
cm 11
